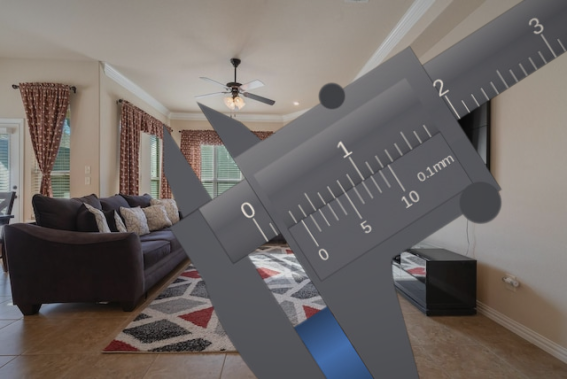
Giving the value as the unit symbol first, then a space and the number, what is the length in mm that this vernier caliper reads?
mm 3.5
